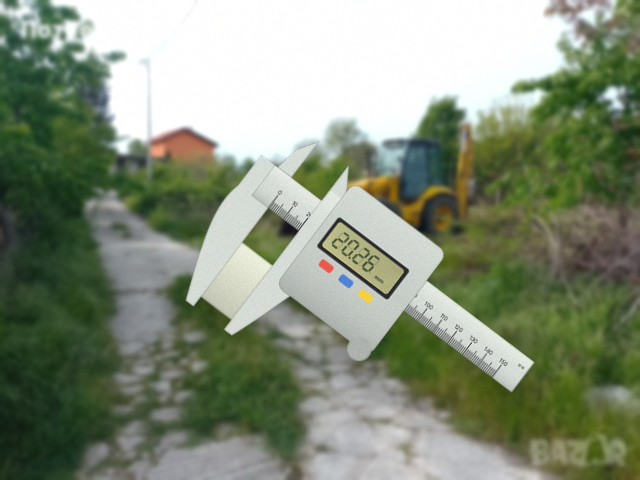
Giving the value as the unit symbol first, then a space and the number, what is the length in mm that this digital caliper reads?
mm 20.26
